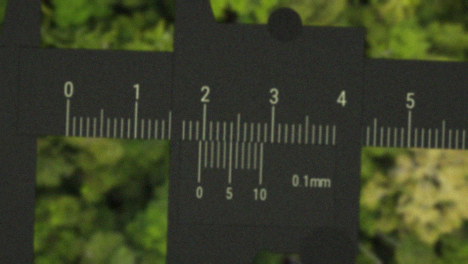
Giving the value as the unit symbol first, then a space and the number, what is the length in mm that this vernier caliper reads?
mm 19.5
